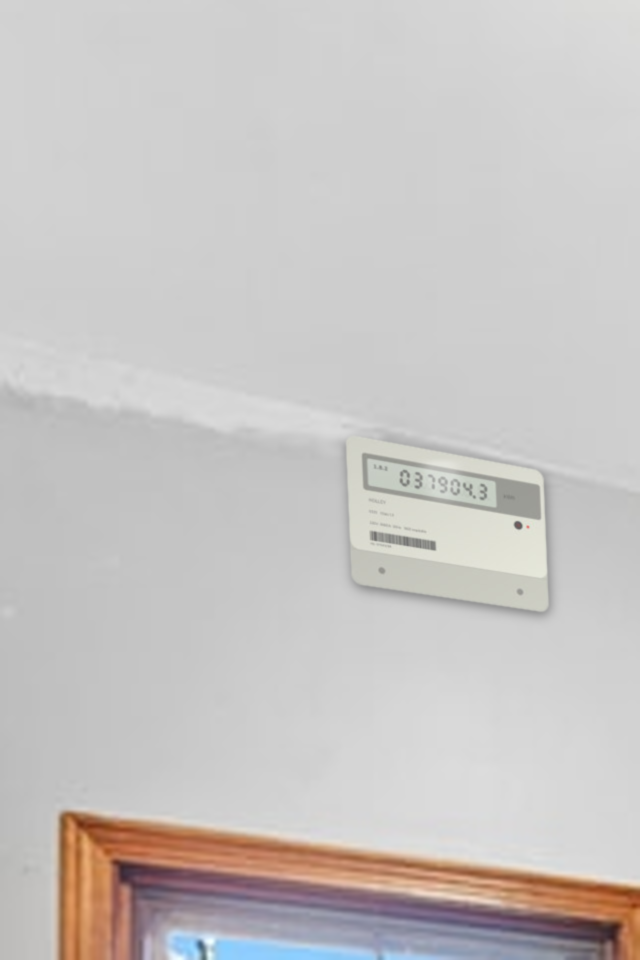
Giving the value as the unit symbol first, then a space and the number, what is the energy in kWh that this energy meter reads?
kWh 37904.3
